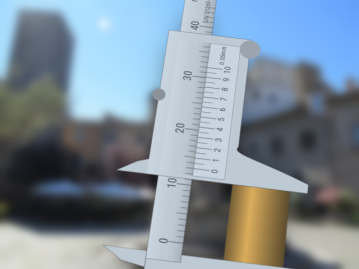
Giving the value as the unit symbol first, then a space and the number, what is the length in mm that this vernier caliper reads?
mm 13.0
